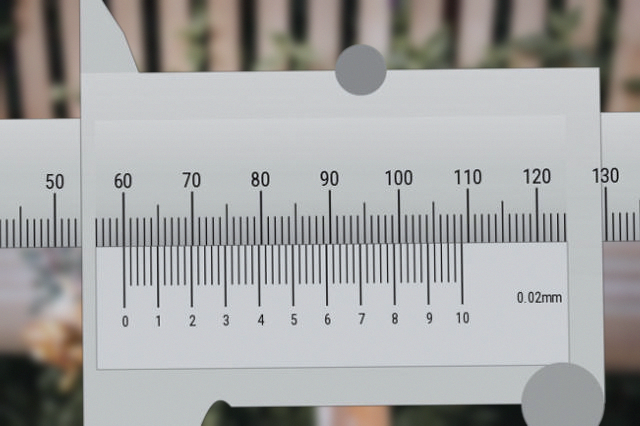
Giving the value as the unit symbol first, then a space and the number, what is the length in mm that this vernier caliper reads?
mm 60.0
